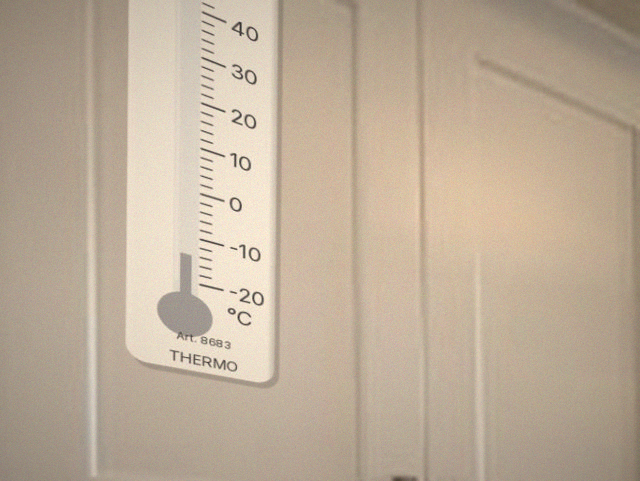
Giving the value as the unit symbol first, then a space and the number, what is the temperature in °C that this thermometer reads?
°C -14
